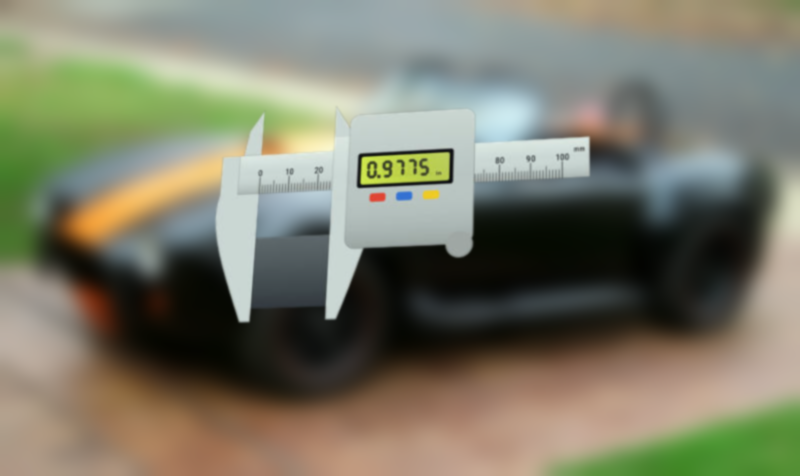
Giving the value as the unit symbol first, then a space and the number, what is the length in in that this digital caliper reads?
in 0.9775
